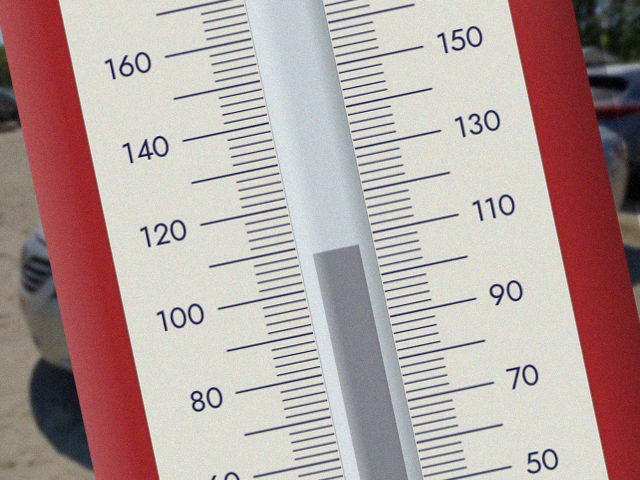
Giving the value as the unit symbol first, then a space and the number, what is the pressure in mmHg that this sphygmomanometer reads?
mmHg 108
